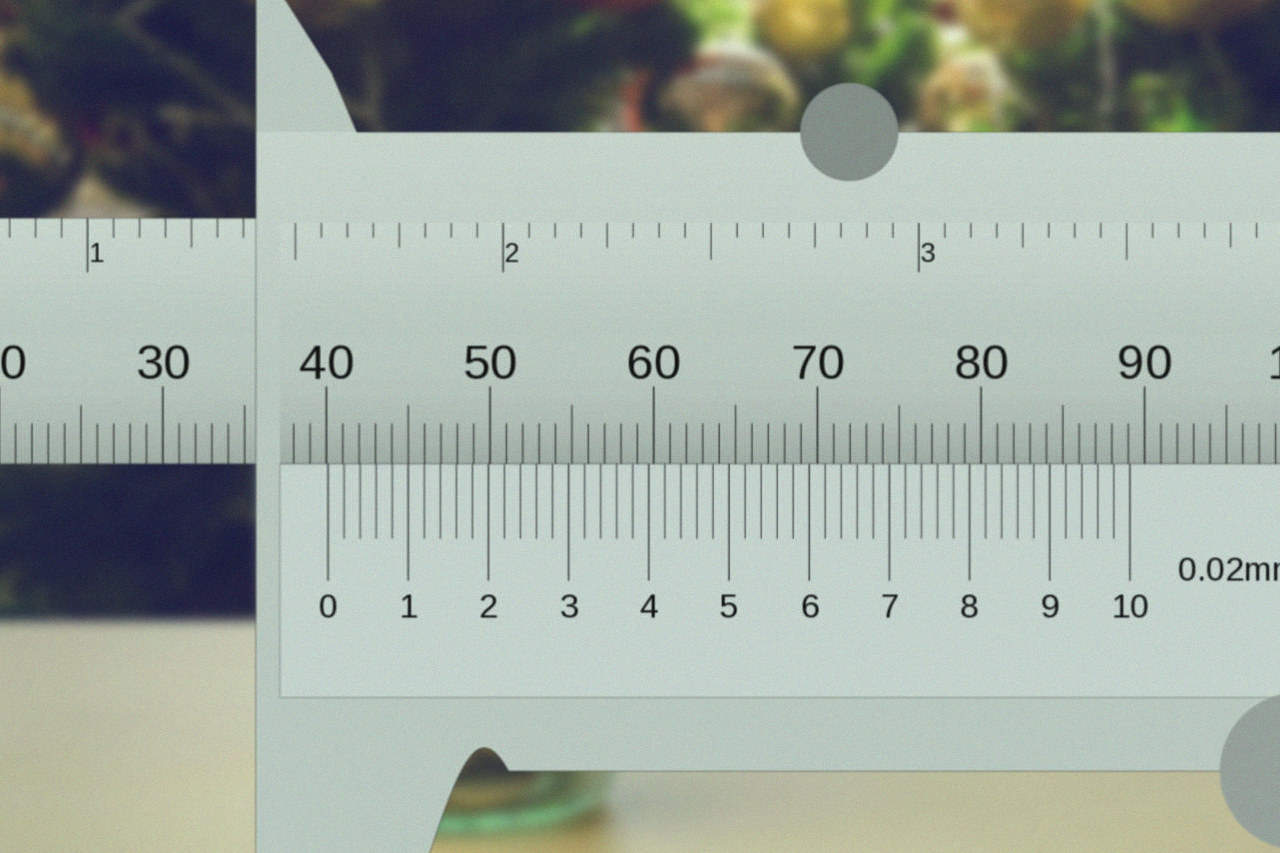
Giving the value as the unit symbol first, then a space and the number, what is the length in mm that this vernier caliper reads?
mm 40.1
